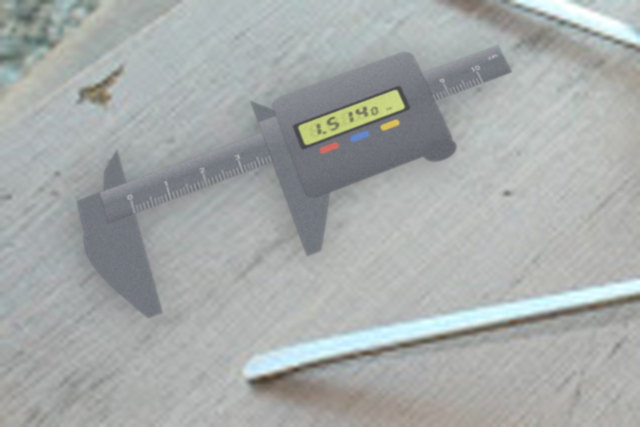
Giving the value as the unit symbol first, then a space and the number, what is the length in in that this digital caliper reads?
in 1.5140
